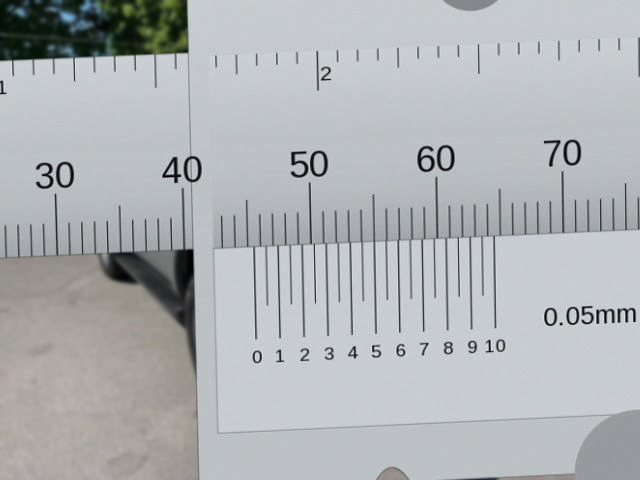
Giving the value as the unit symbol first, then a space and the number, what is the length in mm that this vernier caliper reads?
mm 45.5
